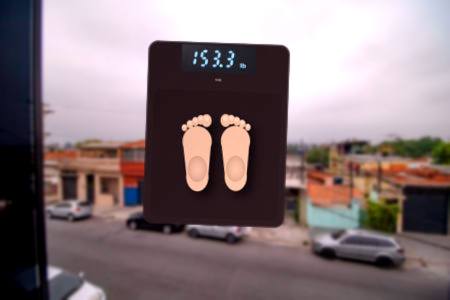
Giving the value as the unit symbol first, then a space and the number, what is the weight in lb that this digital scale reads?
lb 153.3
